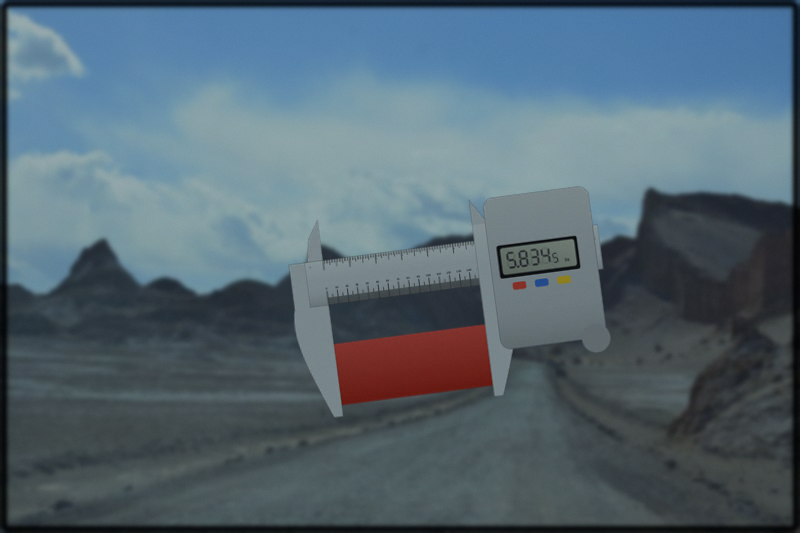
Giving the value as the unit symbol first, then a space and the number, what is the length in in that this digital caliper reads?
in 5.8345
